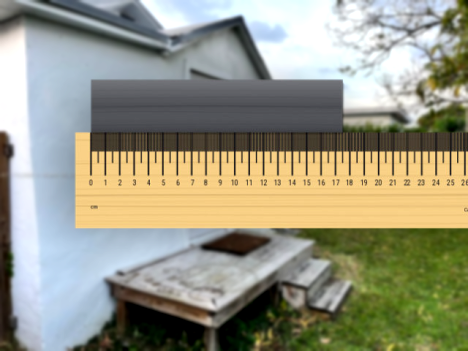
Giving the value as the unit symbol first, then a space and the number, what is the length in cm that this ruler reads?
cm 17.5
